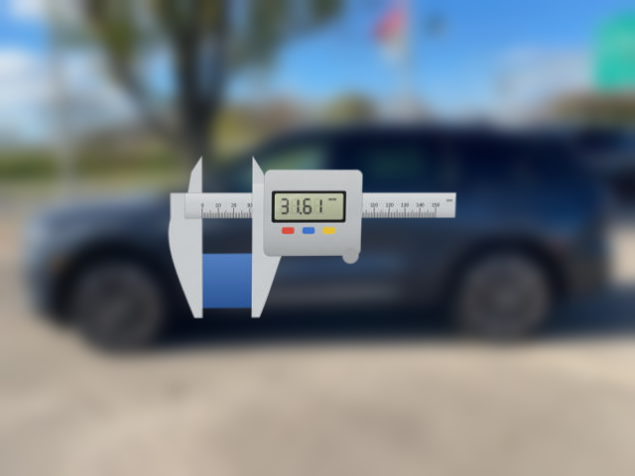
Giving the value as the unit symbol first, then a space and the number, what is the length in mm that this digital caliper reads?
mm 31.61
